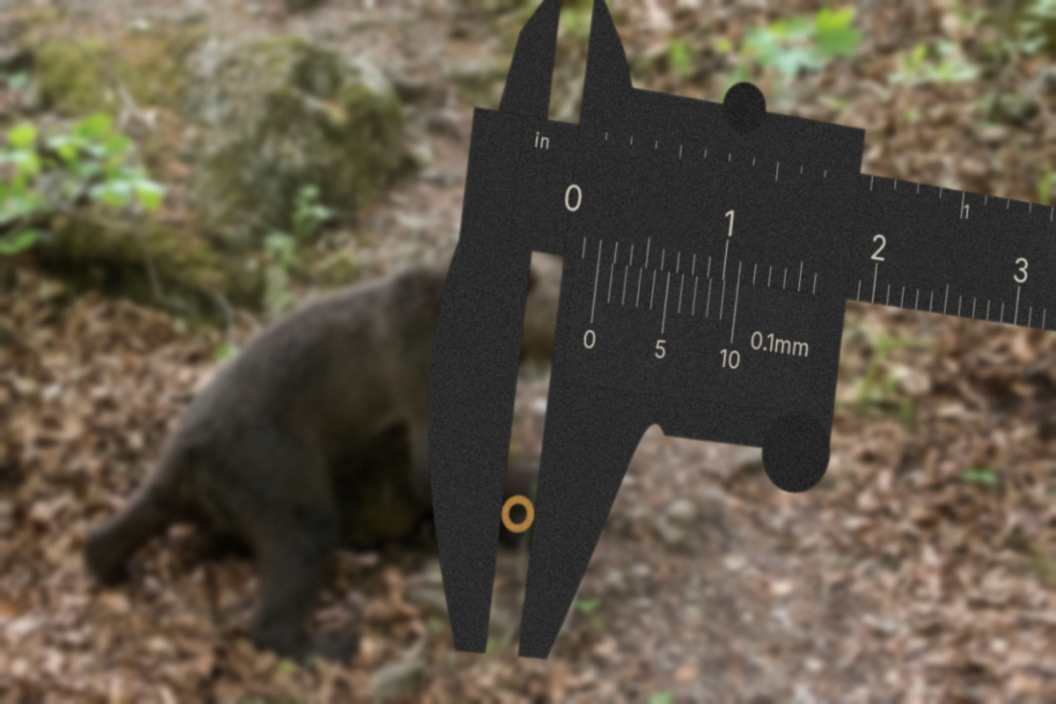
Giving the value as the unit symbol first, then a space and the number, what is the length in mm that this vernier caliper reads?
mm 2.0
